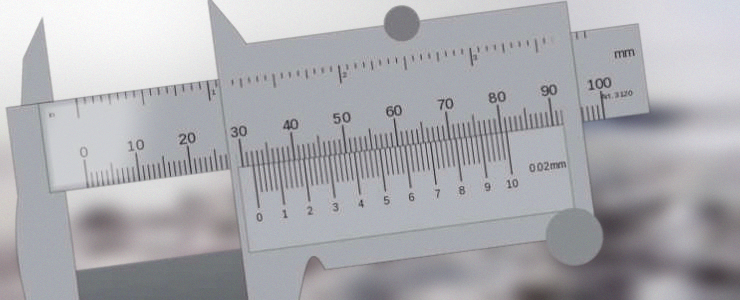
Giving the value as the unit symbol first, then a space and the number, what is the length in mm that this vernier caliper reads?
mm 32.0
